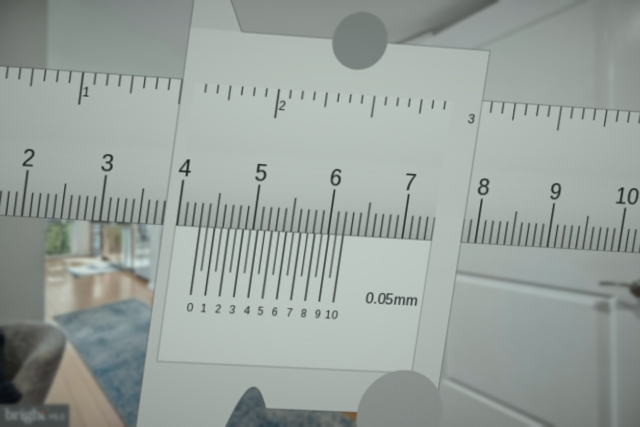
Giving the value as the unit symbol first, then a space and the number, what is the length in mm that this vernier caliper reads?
mm 43.0
